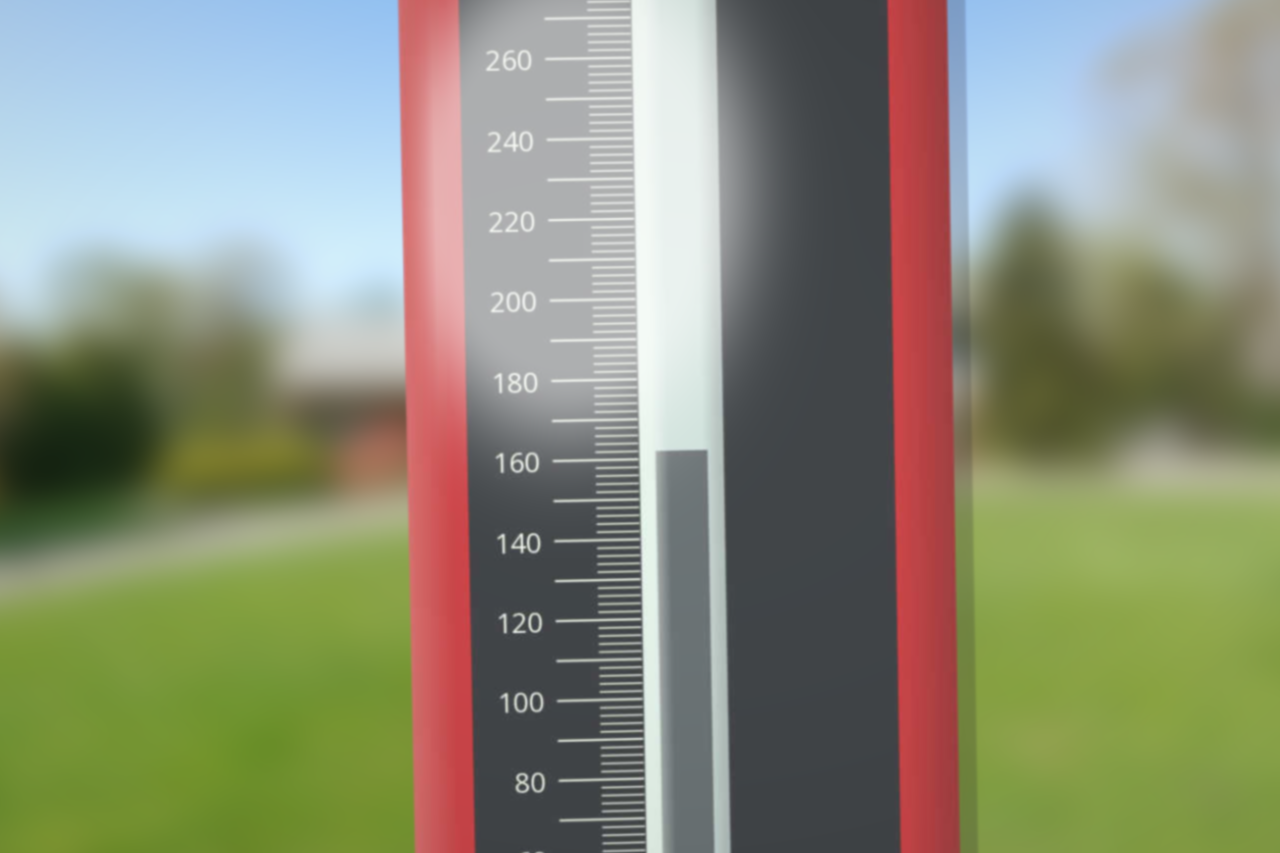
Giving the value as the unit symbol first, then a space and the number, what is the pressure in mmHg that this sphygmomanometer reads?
mmHg 162
